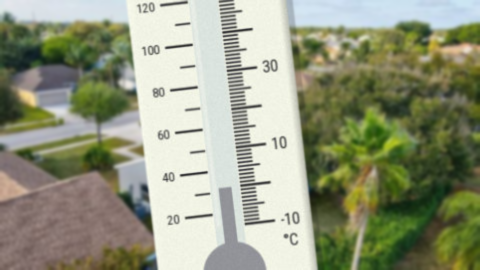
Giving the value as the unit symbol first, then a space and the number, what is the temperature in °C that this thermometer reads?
°C 0
